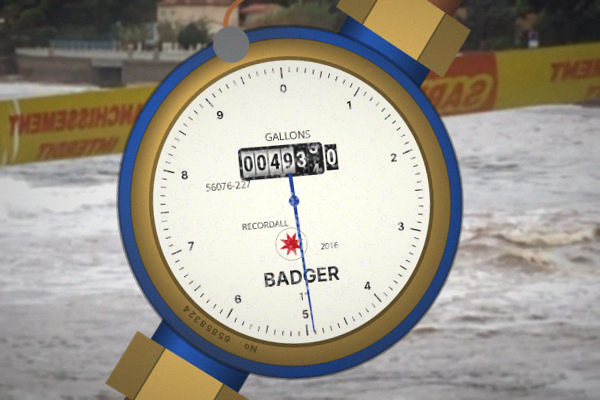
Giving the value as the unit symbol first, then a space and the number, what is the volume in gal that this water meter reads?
gal 49334.9
